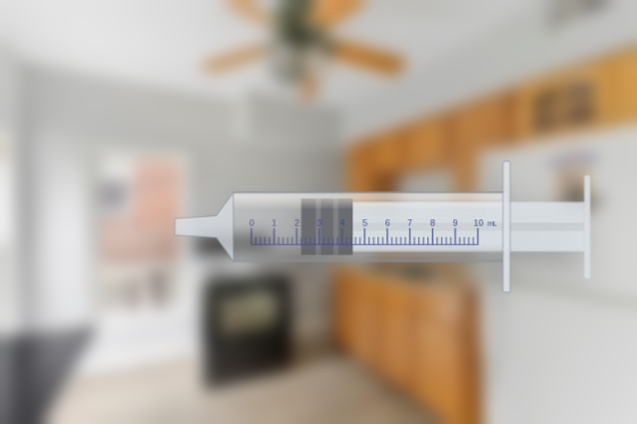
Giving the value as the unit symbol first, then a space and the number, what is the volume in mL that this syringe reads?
mL 2.2
